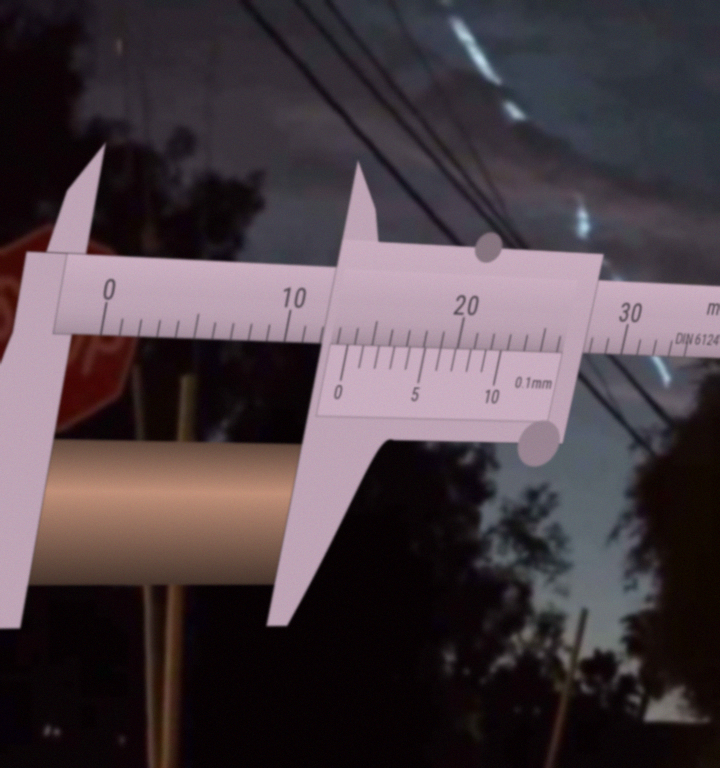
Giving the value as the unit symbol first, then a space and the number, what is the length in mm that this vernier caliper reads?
mm 13.6
